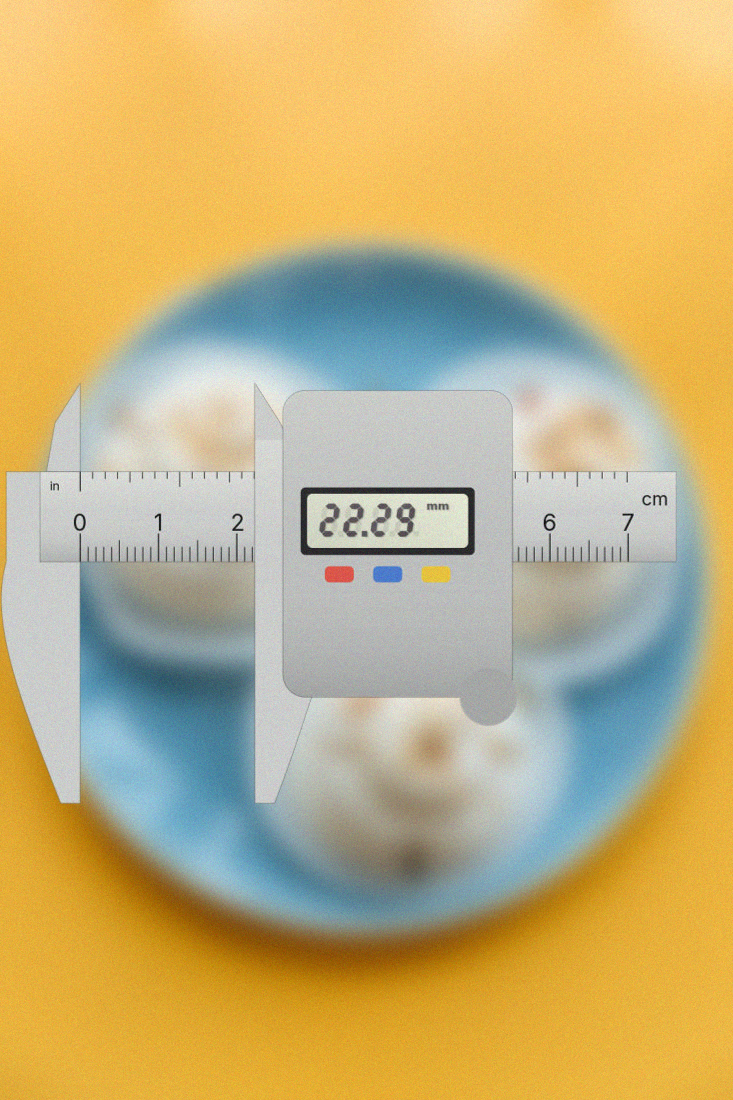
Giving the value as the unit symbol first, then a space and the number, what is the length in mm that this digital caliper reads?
mm 22.29
